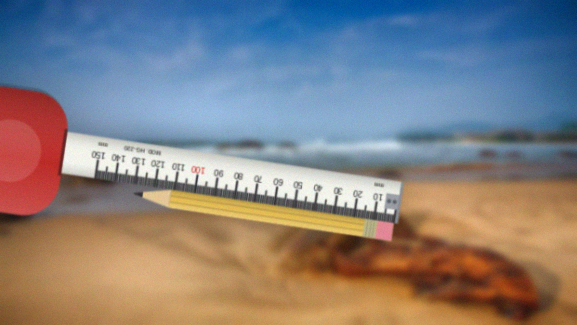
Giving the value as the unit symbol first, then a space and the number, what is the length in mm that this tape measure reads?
mm 130
